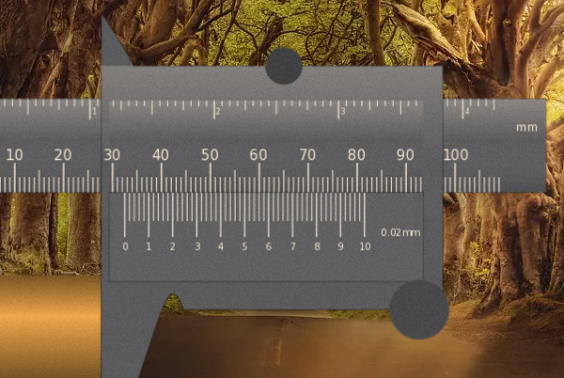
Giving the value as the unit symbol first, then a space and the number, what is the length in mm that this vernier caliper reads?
mm 32.5
